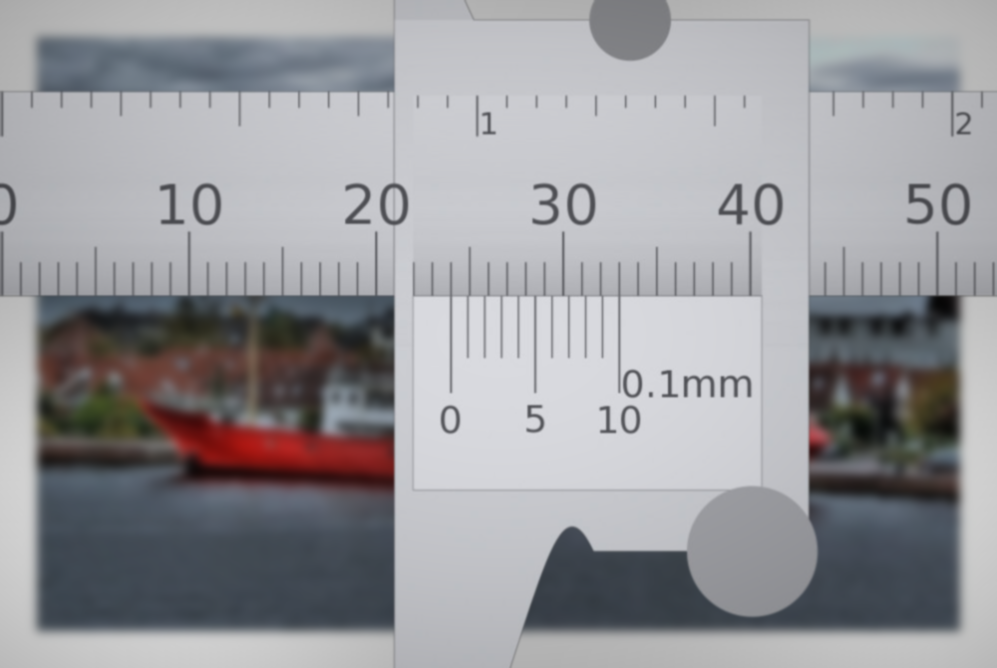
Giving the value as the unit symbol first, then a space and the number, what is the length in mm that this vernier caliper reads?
mm 24.0
